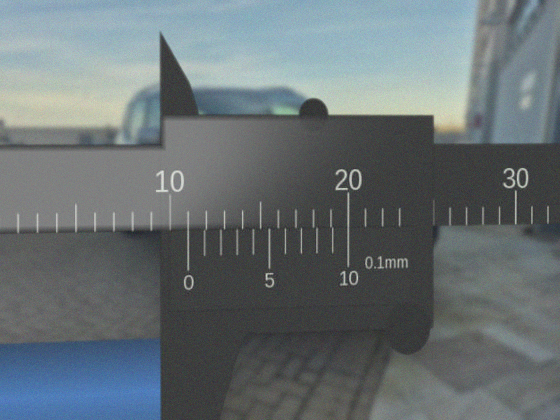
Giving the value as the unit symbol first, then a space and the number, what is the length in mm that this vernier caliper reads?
mm 11.0
